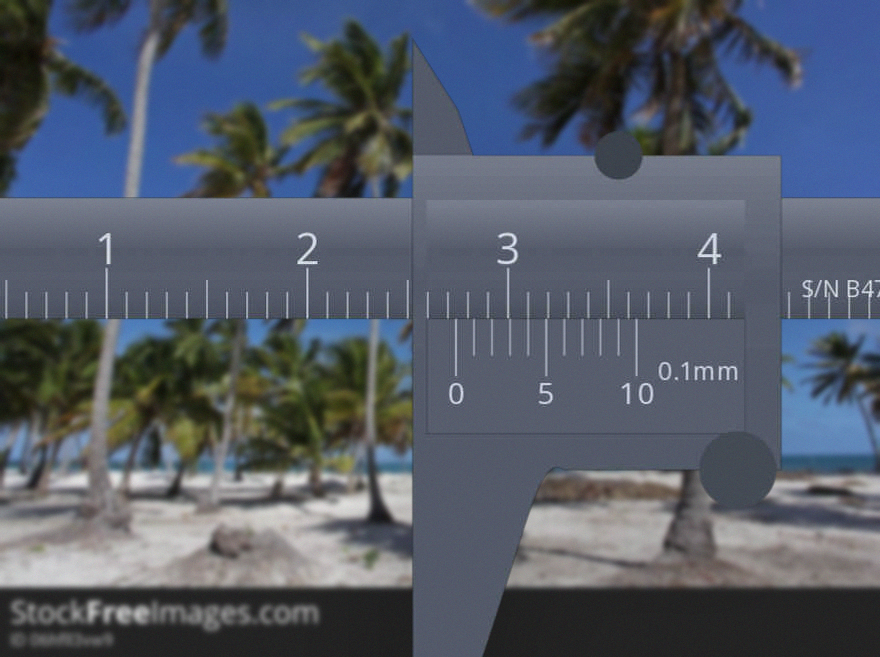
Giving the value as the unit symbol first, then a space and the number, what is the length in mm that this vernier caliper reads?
mm 27.4
